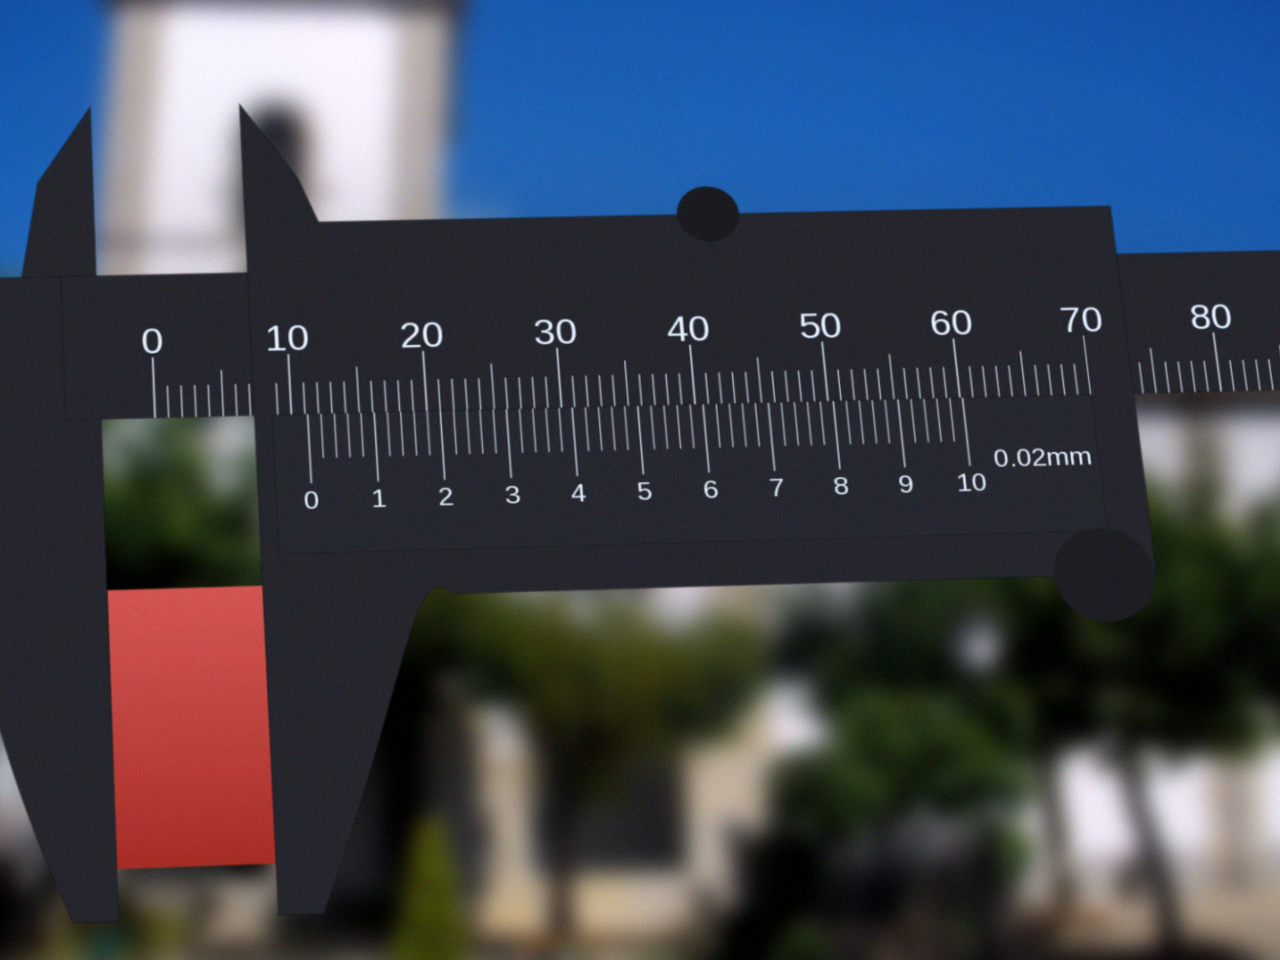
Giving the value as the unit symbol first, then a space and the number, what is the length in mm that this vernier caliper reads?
mm 11.2
